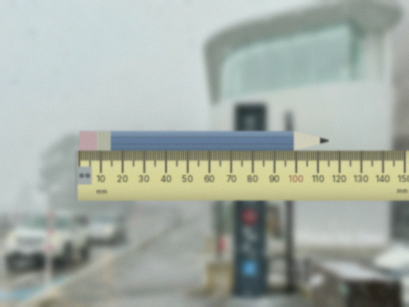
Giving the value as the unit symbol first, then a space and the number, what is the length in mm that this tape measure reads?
mm 115
